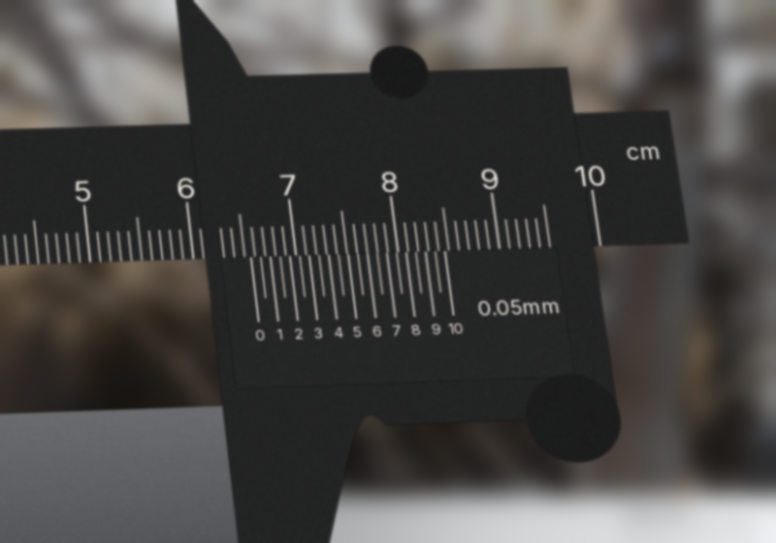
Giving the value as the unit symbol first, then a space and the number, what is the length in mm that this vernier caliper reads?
mm 65.6
